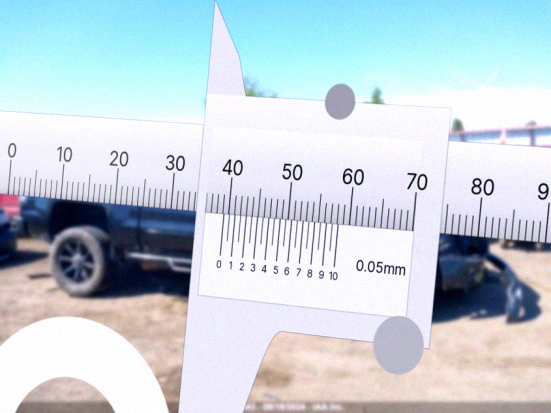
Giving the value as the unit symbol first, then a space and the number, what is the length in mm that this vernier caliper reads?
mm 39.2
